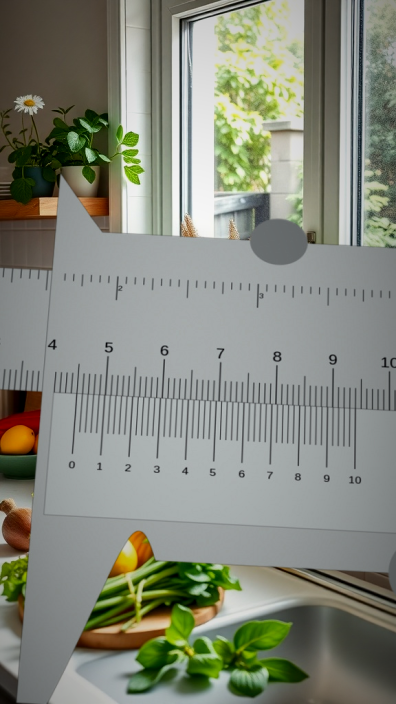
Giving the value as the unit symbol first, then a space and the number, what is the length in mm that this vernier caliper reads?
mm 45.0
